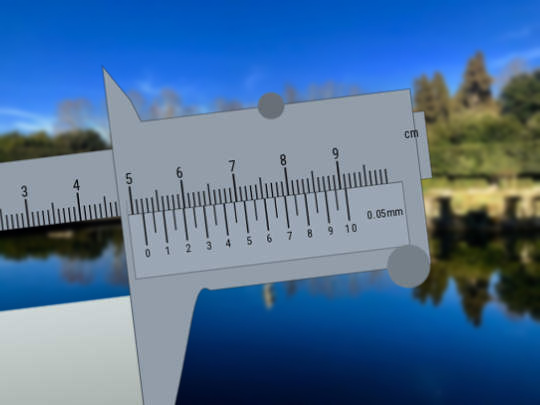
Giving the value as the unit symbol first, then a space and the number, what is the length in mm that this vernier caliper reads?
mm 52.0
